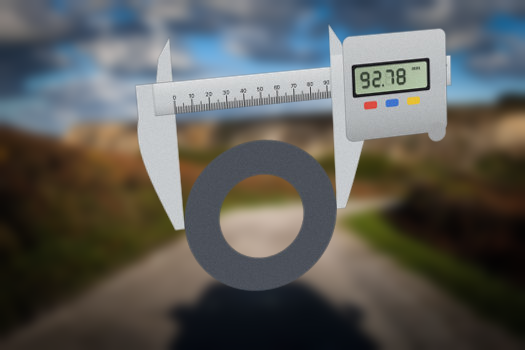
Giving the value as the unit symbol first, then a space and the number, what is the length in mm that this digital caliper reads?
mm 92.78
